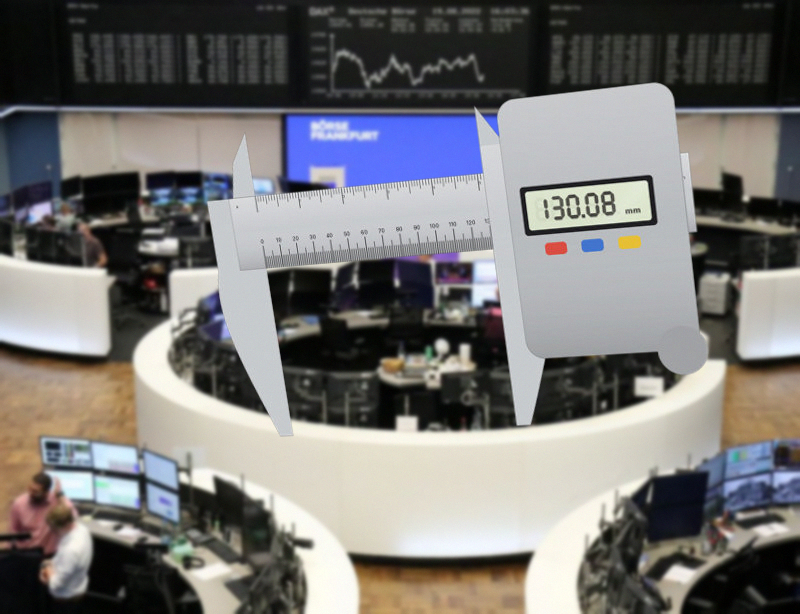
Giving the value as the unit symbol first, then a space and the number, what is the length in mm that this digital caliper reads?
mm 130.08
